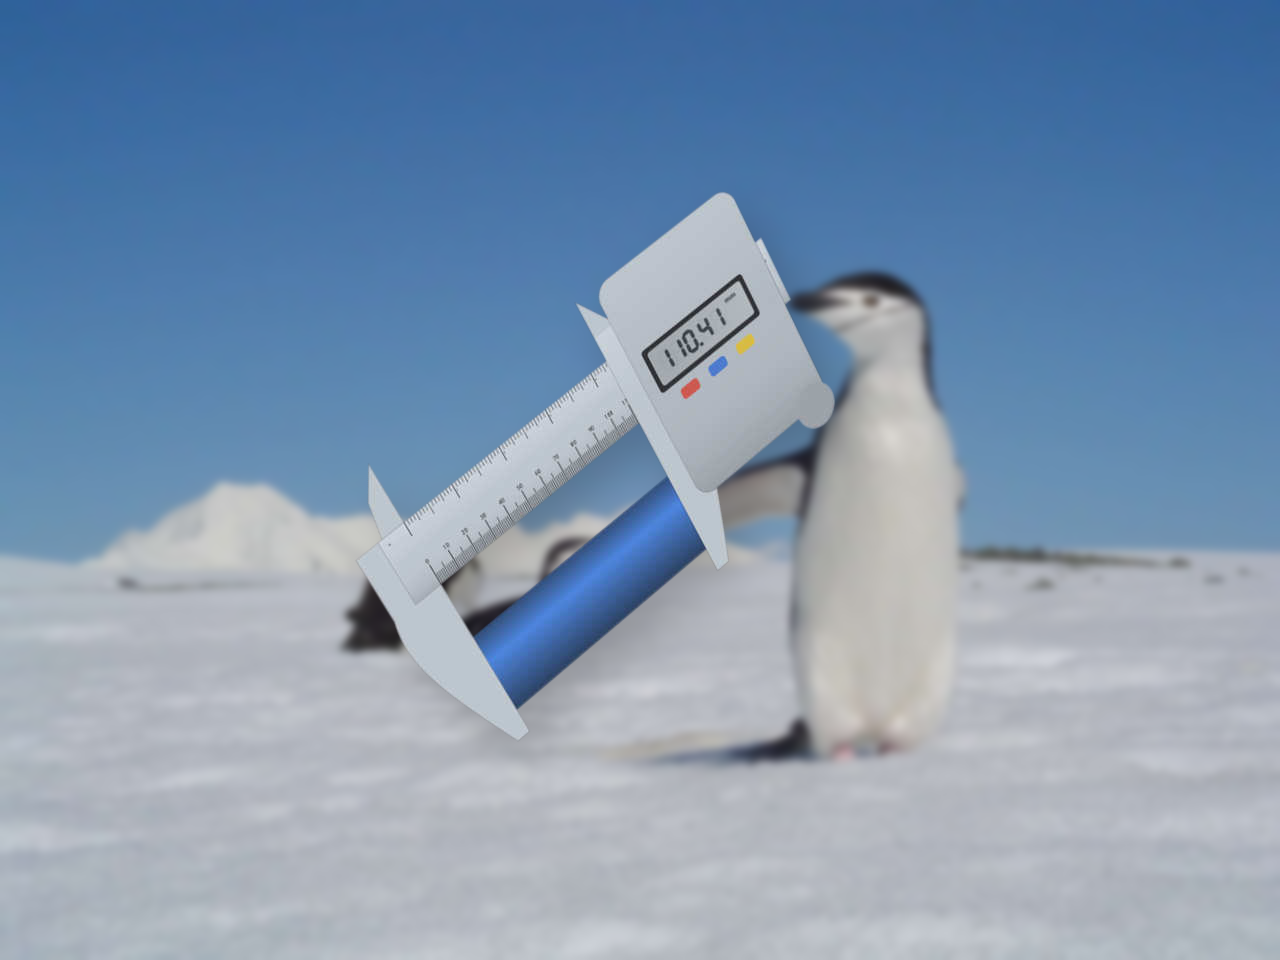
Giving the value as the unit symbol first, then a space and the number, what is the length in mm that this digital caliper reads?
mm 110.41
